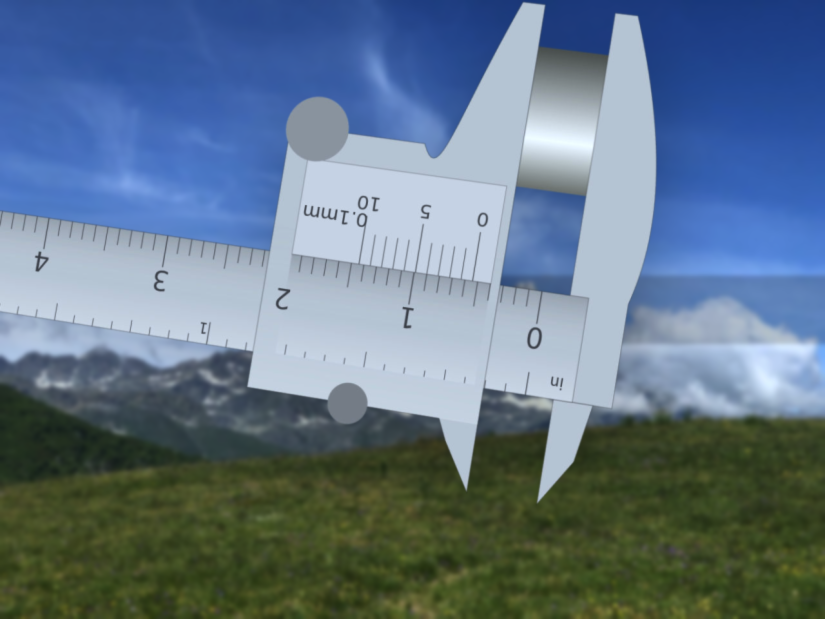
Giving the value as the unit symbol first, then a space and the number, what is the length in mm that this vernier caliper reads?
mm 5.4
